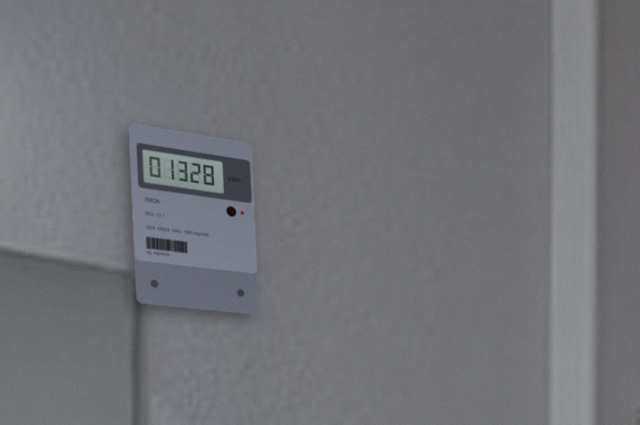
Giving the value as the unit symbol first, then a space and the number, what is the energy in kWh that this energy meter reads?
kWh 1328
